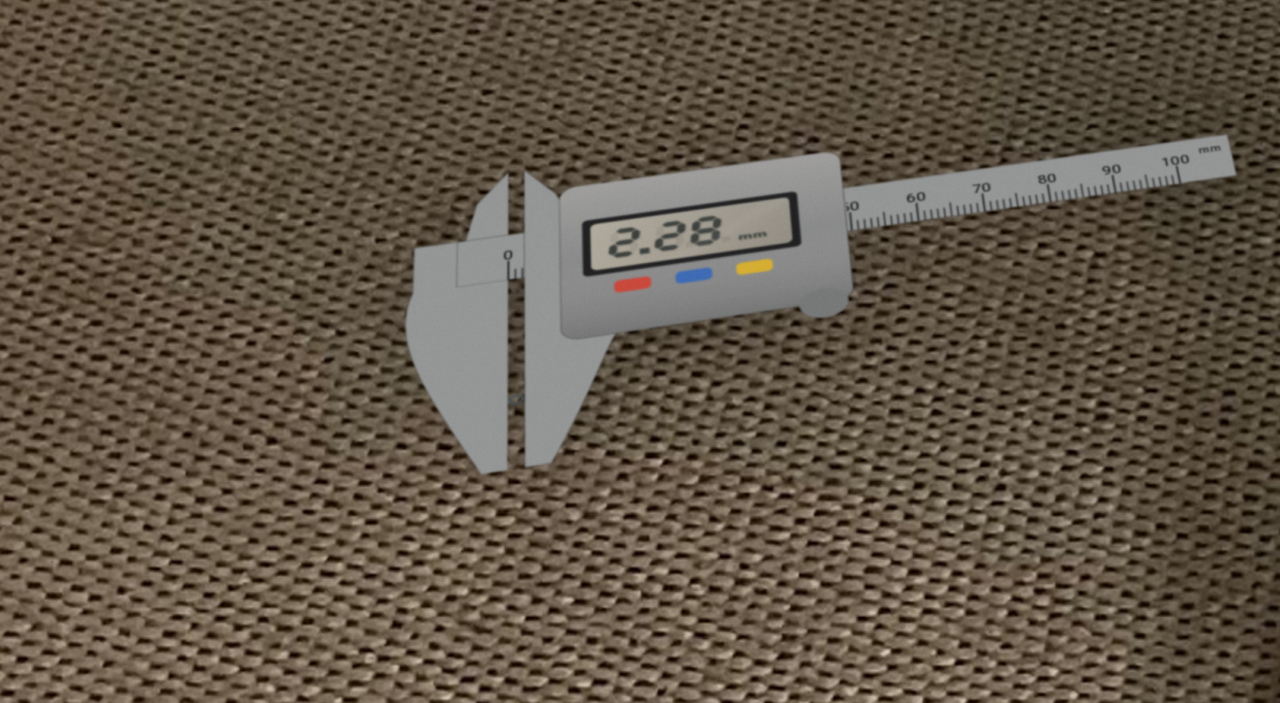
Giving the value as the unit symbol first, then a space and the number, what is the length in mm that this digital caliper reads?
mm 2.28
